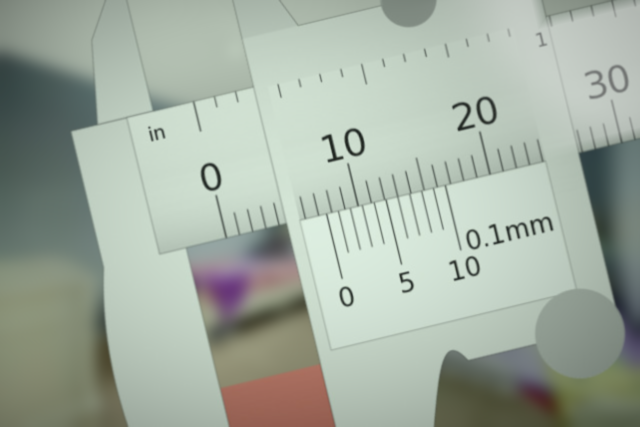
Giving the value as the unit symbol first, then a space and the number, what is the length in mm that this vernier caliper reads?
mm 7.6
